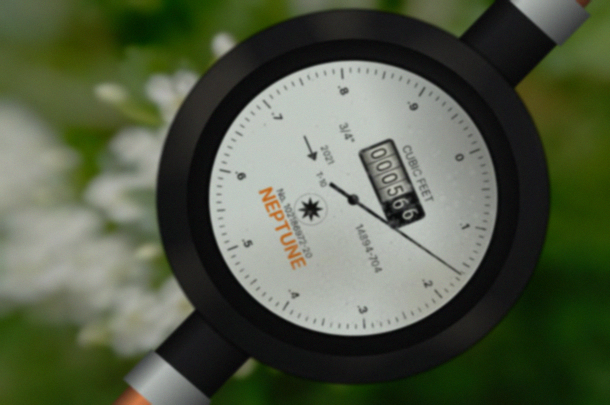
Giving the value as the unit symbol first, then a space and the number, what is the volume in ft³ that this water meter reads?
ft³ 566.16
